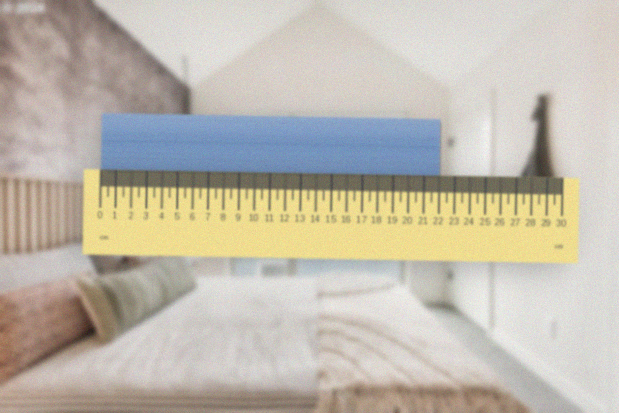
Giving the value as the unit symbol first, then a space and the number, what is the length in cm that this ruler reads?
cm 22
